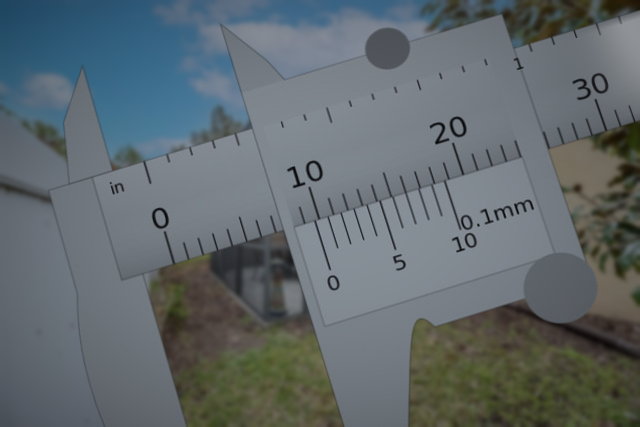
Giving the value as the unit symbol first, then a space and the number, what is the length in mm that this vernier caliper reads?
mm 9.7
